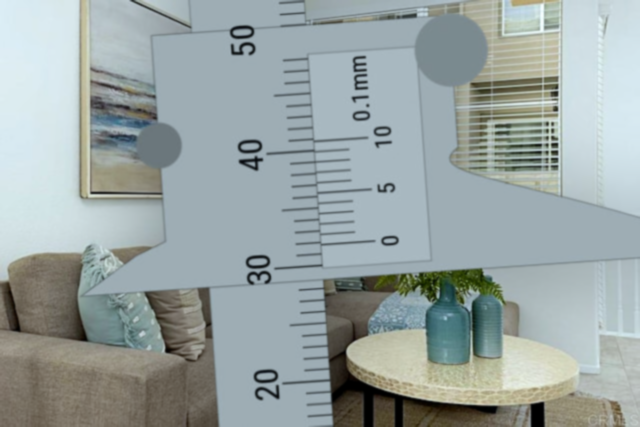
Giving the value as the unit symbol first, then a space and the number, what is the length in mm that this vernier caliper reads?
mm 31.8
